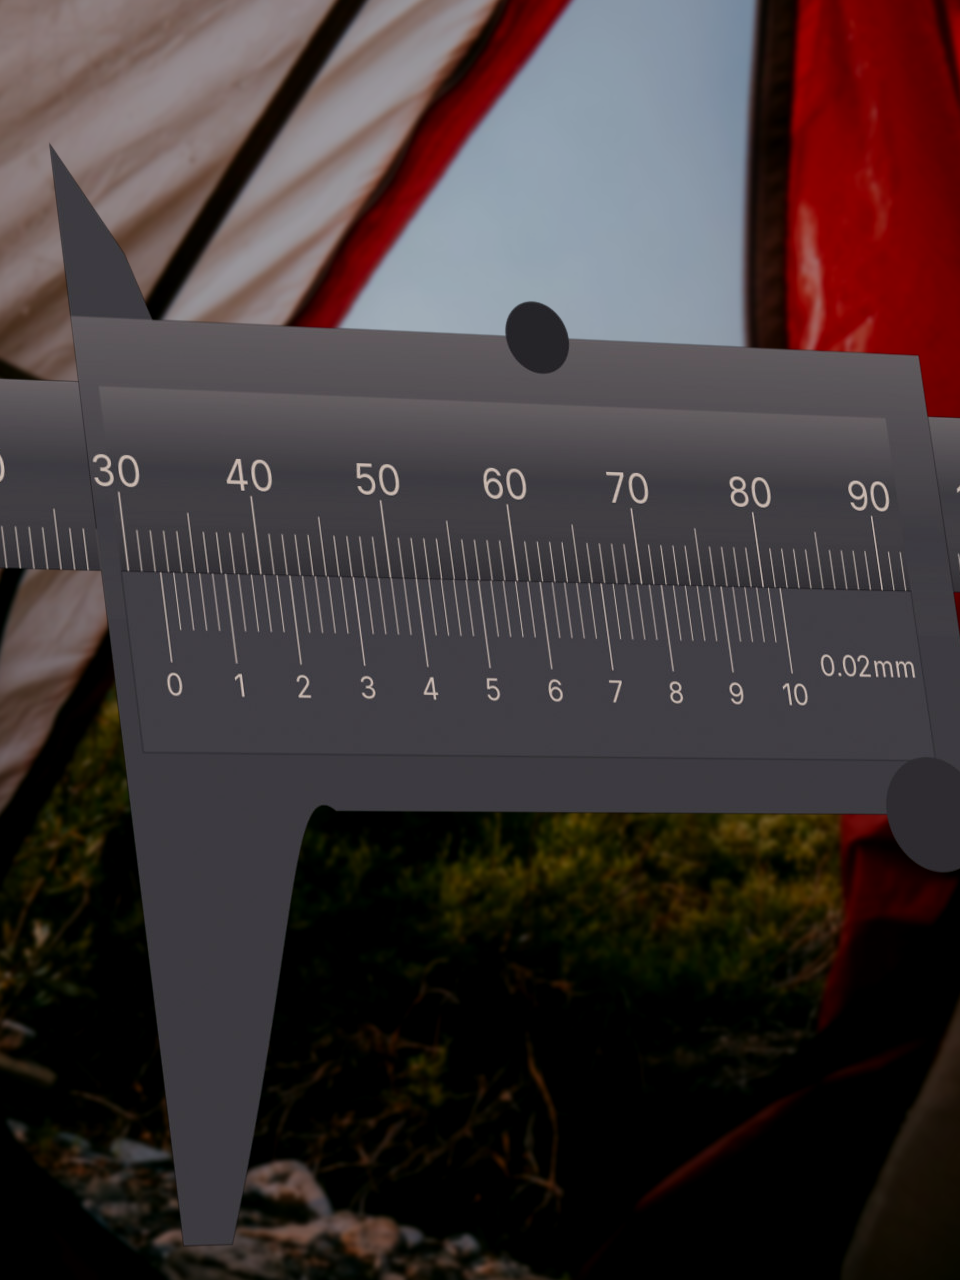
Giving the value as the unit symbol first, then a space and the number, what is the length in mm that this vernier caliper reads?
mm 32.4
